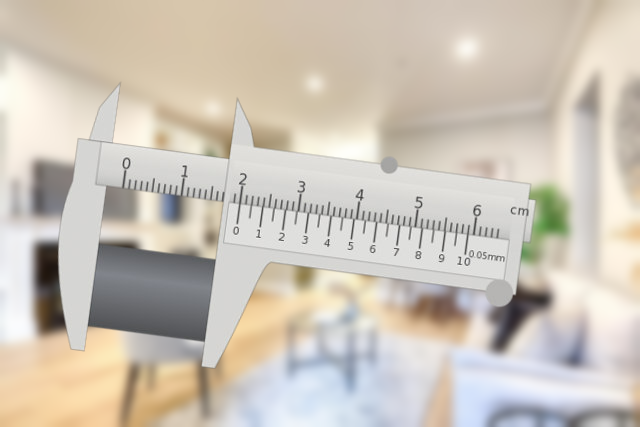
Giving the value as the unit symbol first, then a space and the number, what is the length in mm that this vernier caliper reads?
mm 20.0
